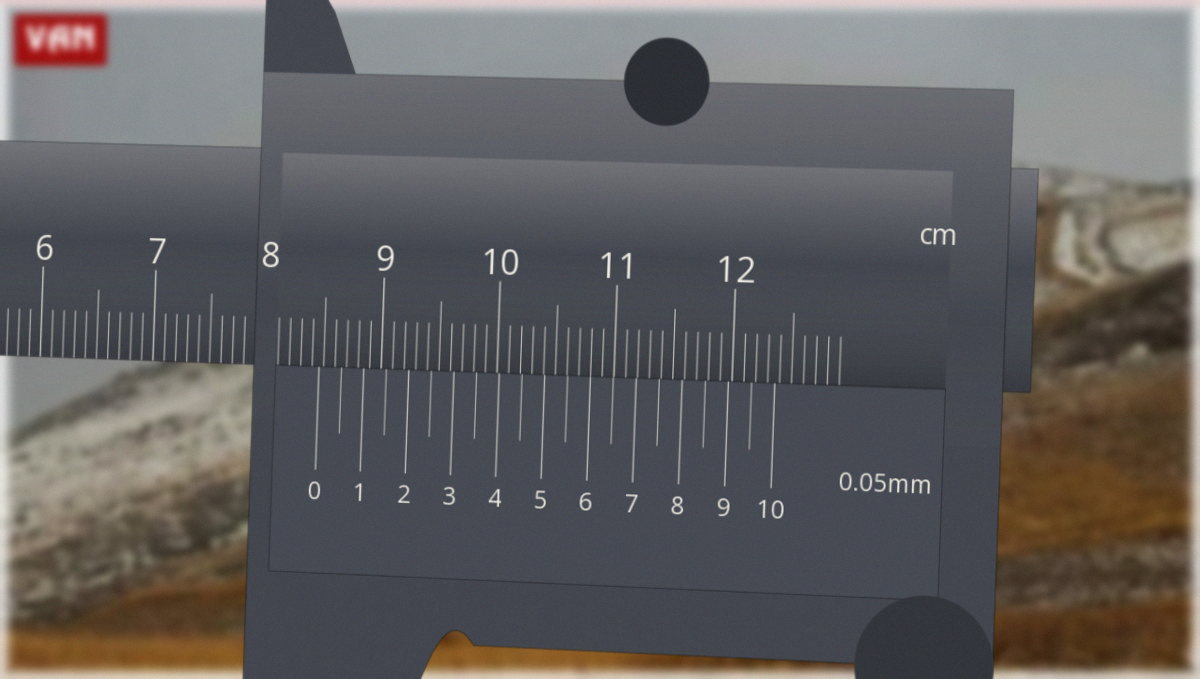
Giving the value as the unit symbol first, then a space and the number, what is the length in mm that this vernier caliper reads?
mm 84.6
